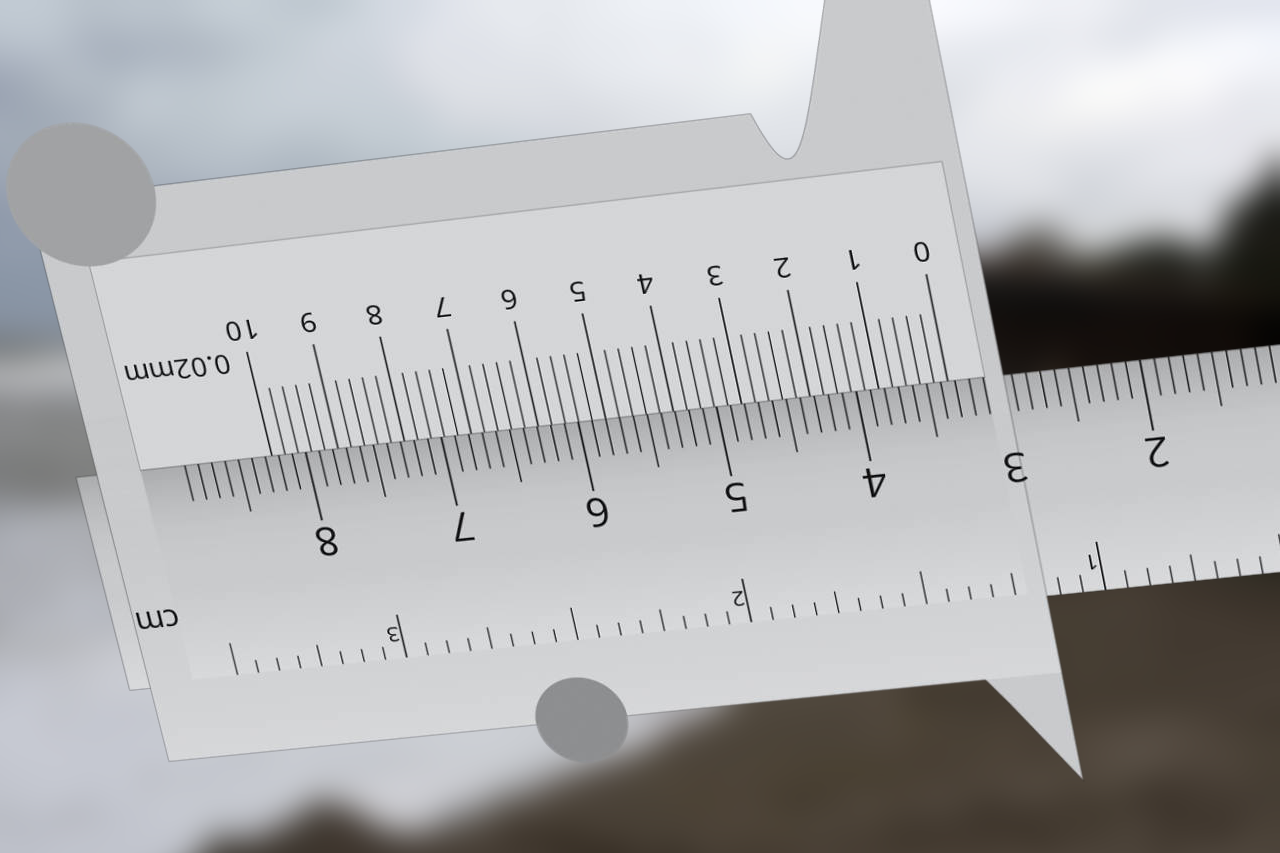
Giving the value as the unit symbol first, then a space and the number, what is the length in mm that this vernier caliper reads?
mm 33.5
